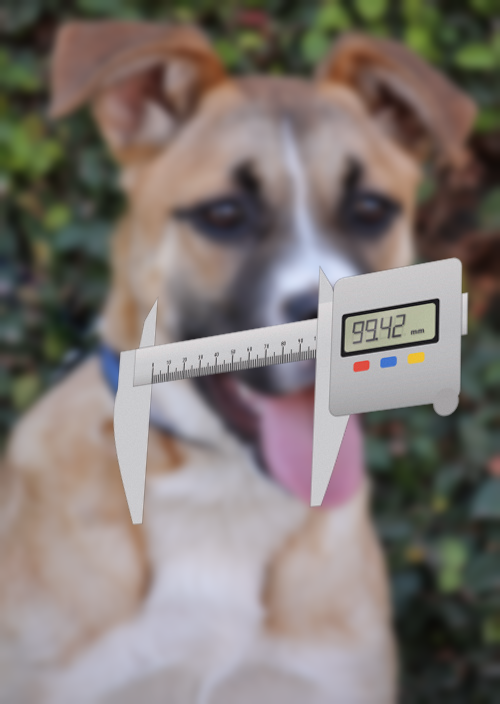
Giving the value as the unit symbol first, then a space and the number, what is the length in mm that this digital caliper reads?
mm 99.42
